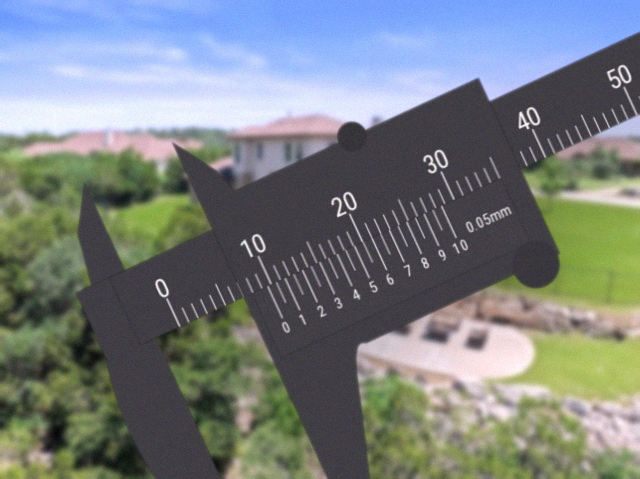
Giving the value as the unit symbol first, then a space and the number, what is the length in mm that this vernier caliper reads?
mm 9.6
